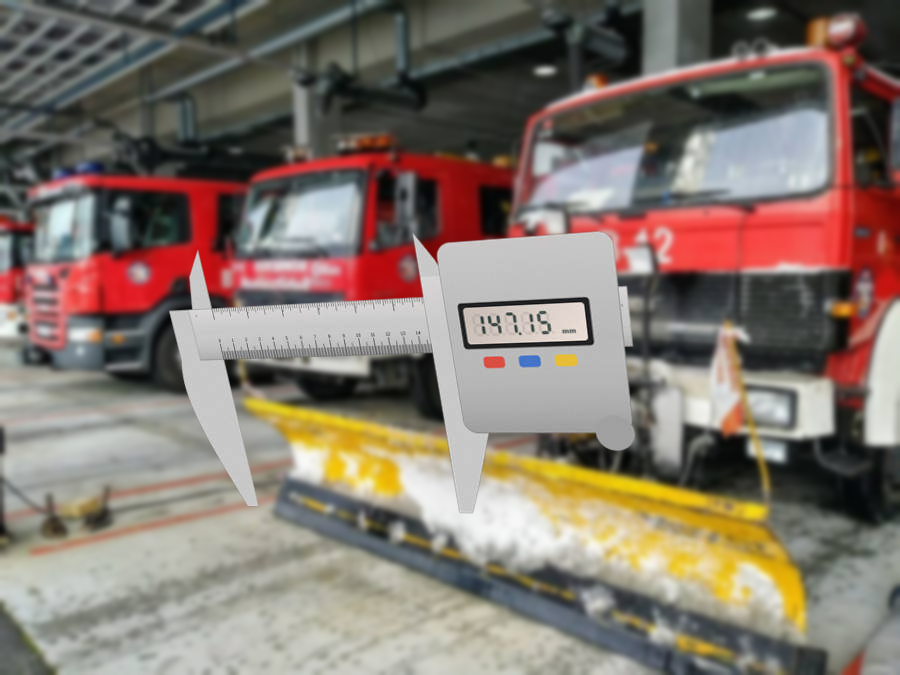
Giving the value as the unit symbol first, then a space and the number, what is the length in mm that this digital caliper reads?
mm 147.15
